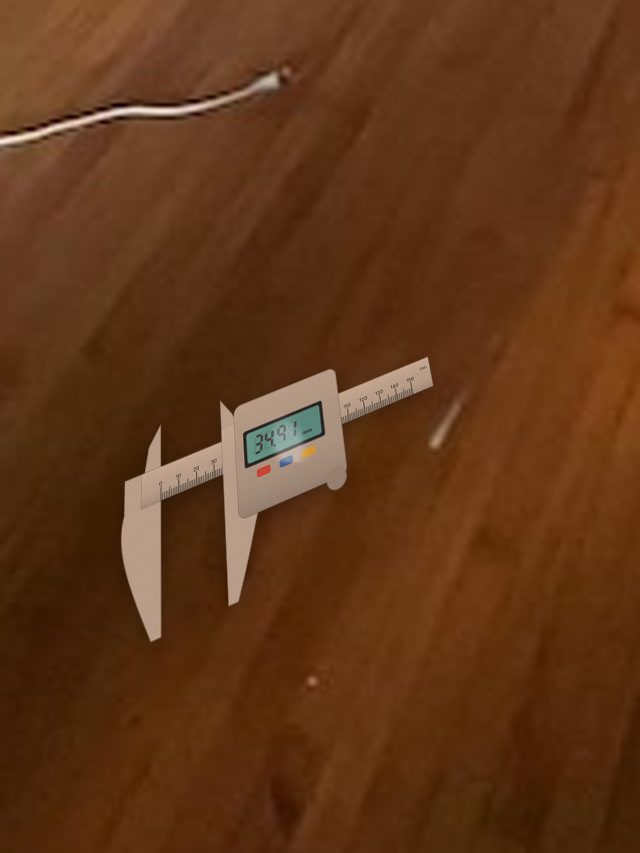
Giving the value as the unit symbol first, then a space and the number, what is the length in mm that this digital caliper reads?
mm 34.91
